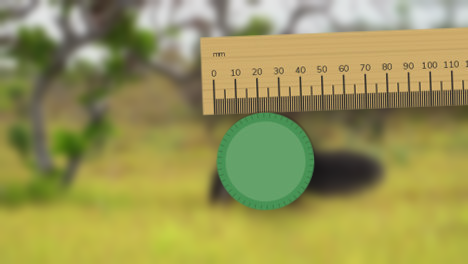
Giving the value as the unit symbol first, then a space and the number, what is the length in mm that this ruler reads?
mm 45
